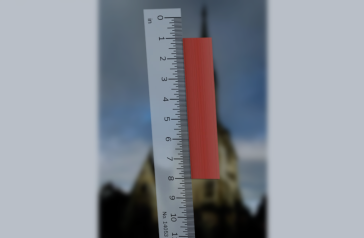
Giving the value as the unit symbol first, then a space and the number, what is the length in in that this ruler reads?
in 7
